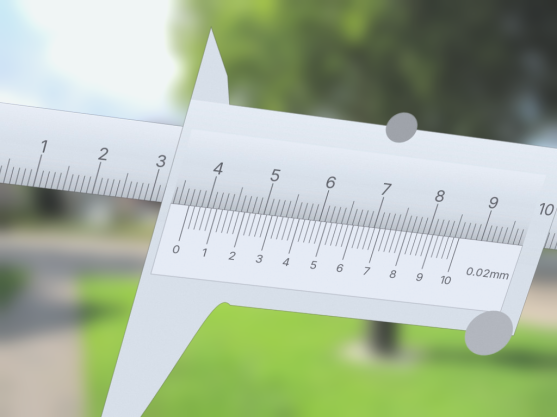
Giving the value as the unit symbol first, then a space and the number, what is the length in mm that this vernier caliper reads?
mm 36.8
